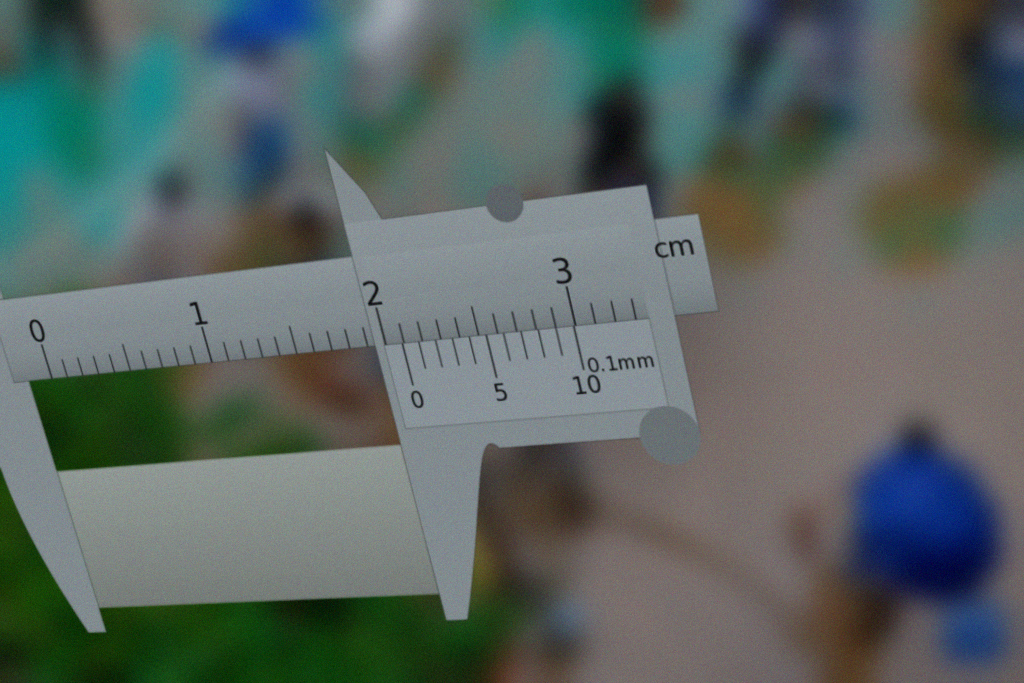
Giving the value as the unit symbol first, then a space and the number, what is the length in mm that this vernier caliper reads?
mm 20.9
